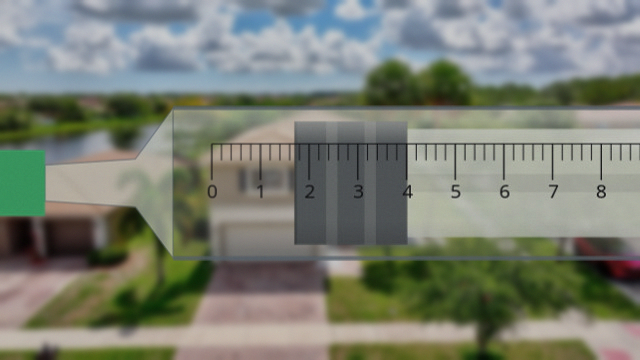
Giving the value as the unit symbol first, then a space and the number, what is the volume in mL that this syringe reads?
mL 1.7
